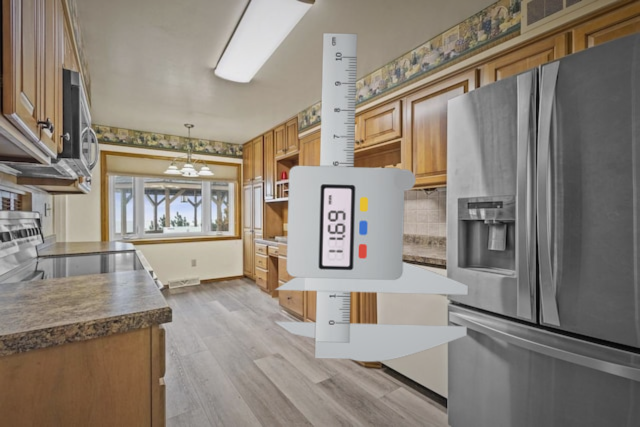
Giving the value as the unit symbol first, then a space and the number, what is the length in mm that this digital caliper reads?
mm 11.69
